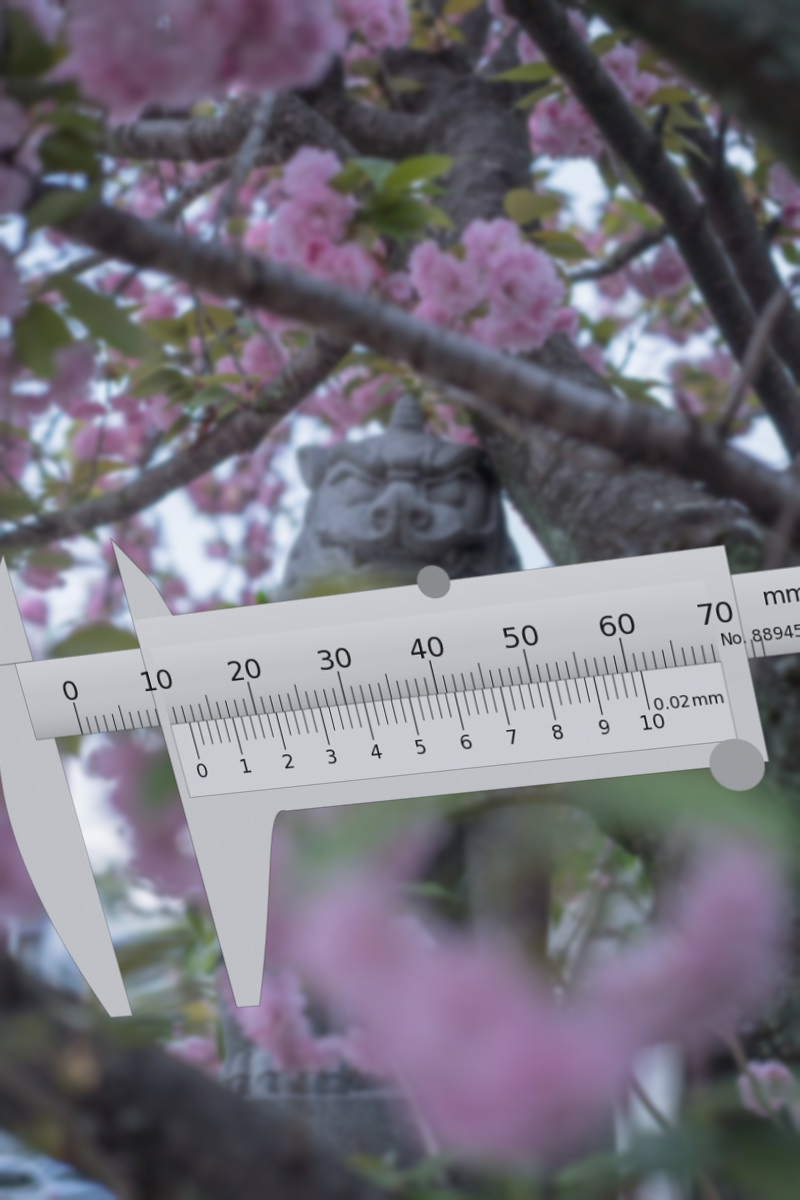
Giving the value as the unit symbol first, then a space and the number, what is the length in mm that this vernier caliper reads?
mm 12.4
